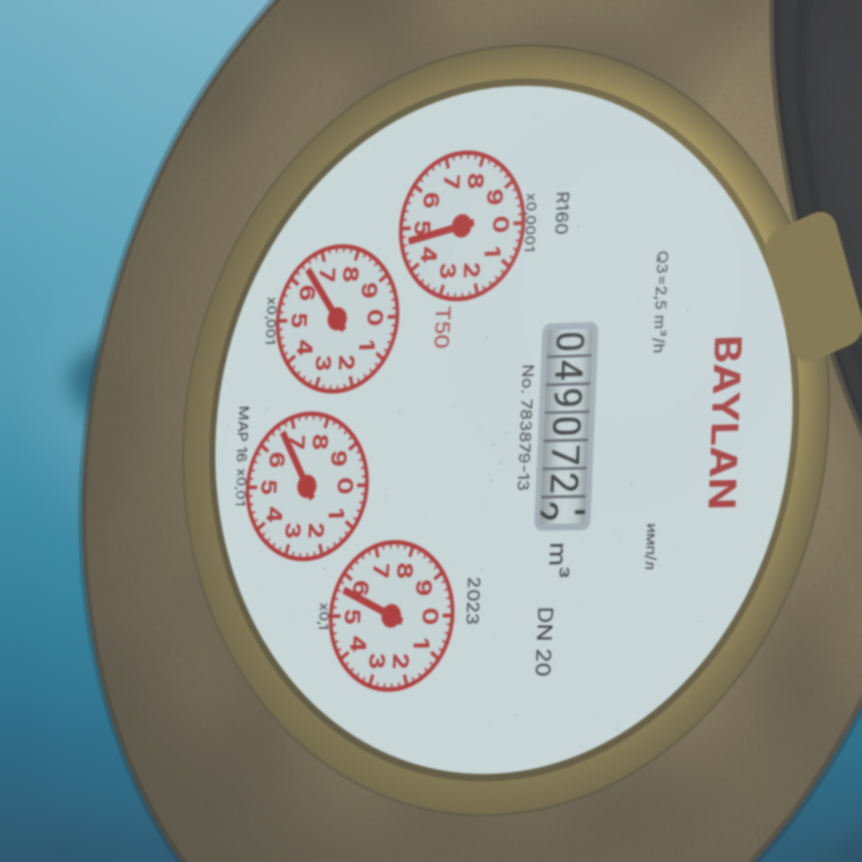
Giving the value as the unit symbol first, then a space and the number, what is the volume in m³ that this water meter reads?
m³ 490721.5664
